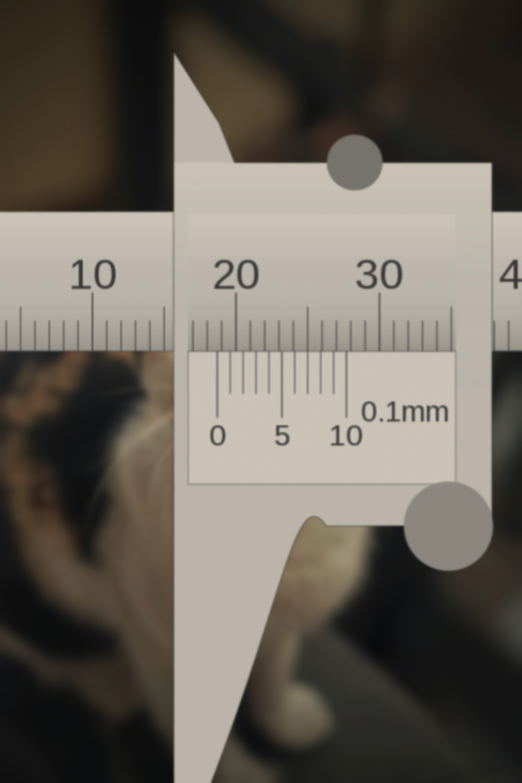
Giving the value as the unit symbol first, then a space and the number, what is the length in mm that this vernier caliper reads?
mm 18.7
